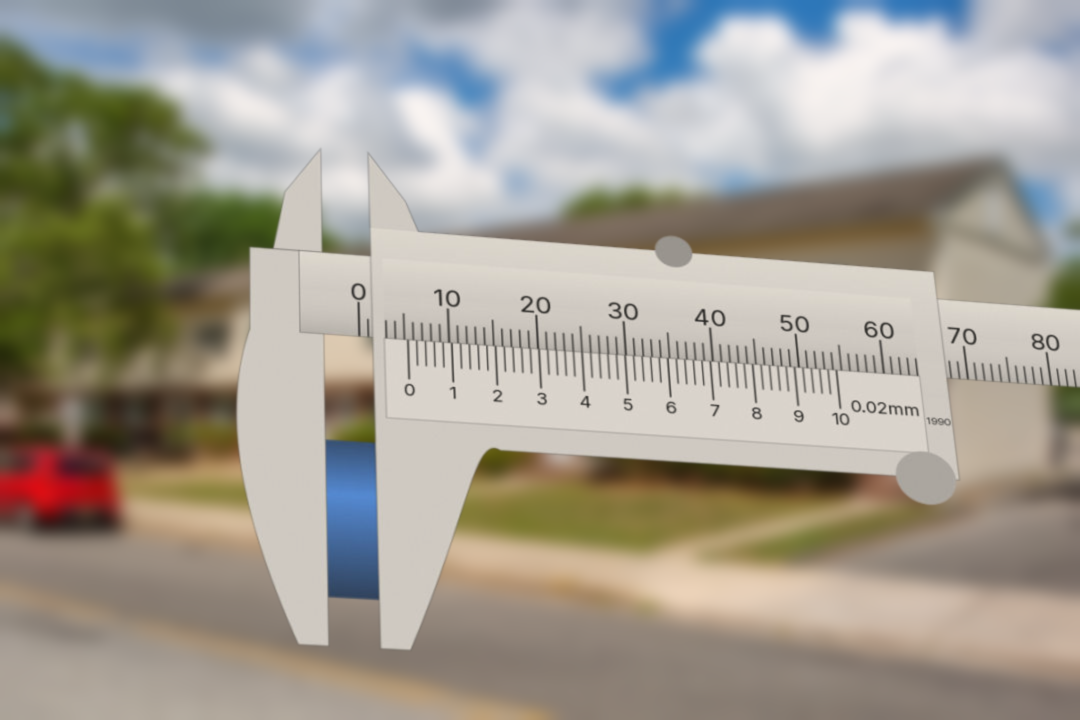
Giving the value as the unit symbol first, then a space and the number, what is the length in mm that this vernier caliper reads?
mm 5.4
